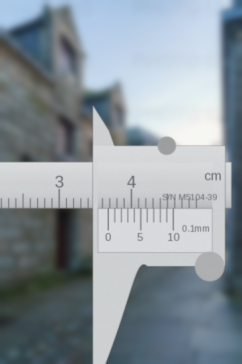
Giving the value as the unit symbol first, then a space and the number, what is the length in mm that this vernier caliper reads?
mm 36.8
